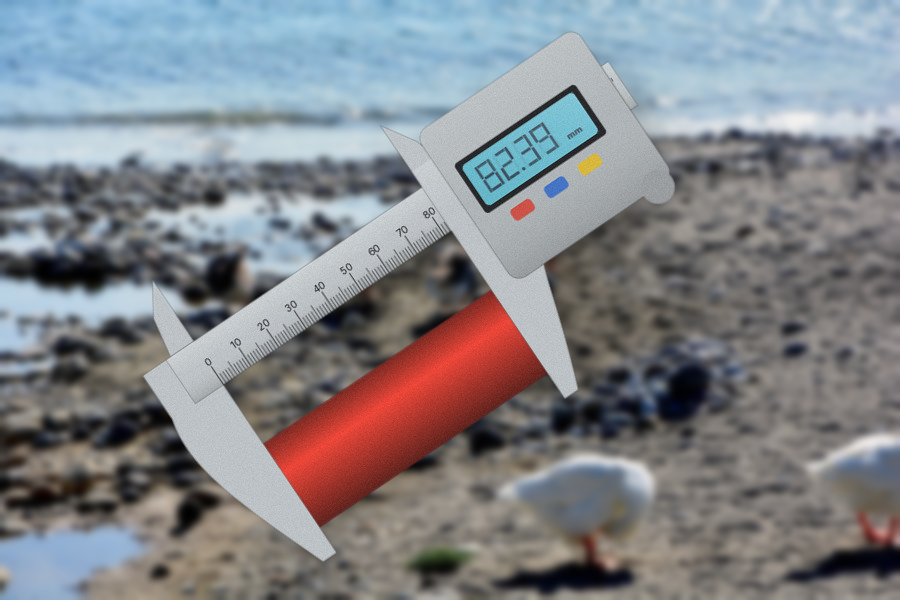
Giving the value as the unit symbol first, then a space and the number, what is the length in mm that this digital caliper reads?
mm 82.39
